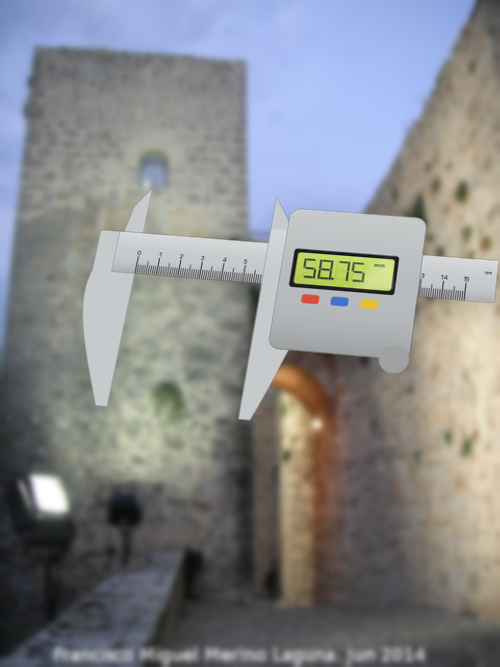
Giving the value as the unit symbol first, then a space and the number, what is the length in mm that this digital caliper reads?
mm 58.75
